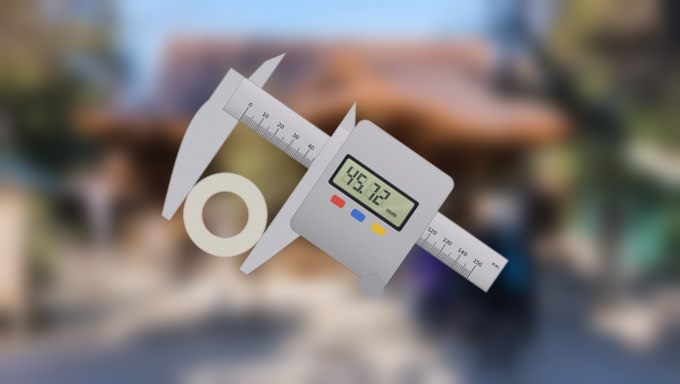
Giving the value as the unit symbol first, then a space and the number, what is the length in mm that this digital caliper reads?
mm 45.72
